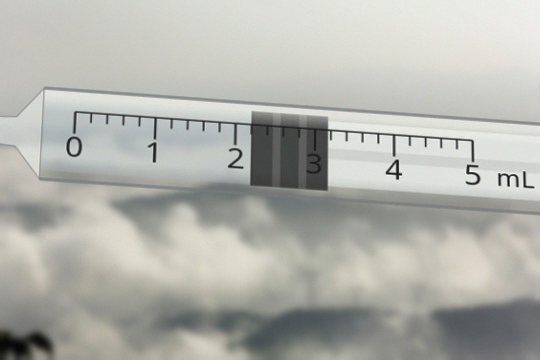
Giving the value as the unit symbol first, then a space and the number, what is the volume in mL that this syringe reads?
mL 2.2
